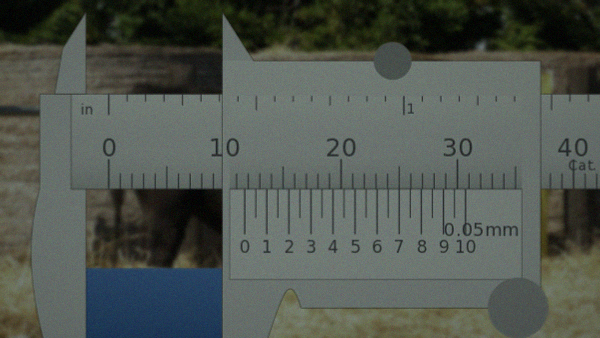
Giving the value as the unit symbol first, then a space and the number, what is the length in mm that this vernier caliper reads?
mm 11.7
